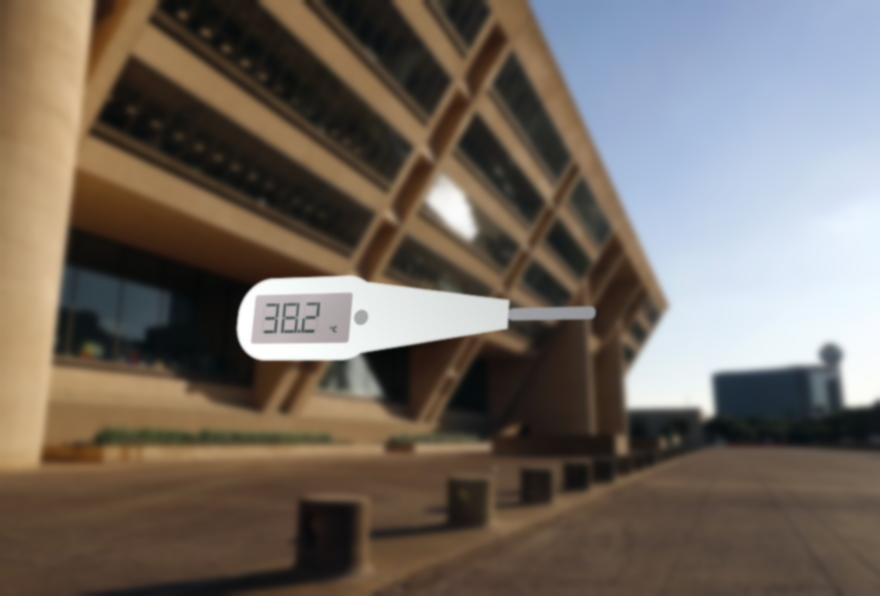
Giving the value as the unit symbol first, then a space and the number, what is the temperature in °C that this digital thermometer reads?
°C 38.2
